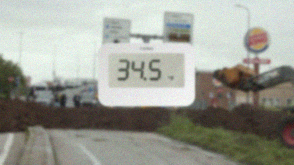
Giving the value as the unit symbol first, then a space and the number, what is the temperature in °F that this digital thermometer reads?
°F 34.5
